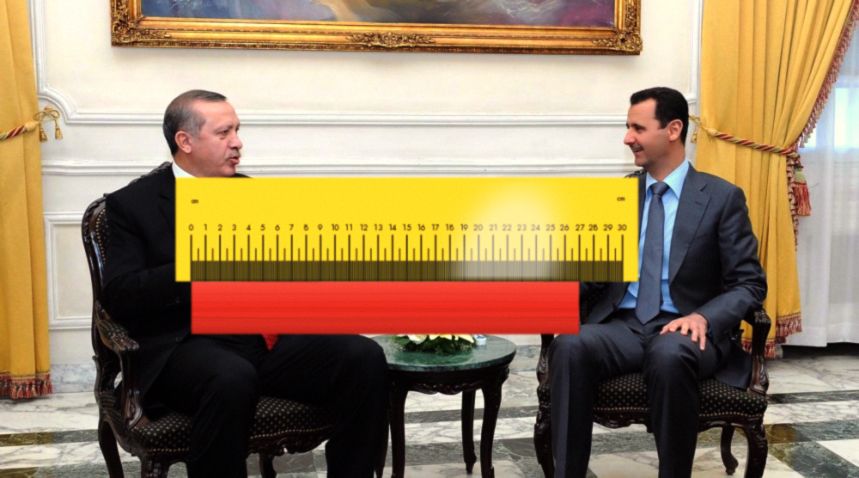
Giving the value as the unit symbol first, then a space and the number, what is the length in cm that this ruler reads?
cm 27
